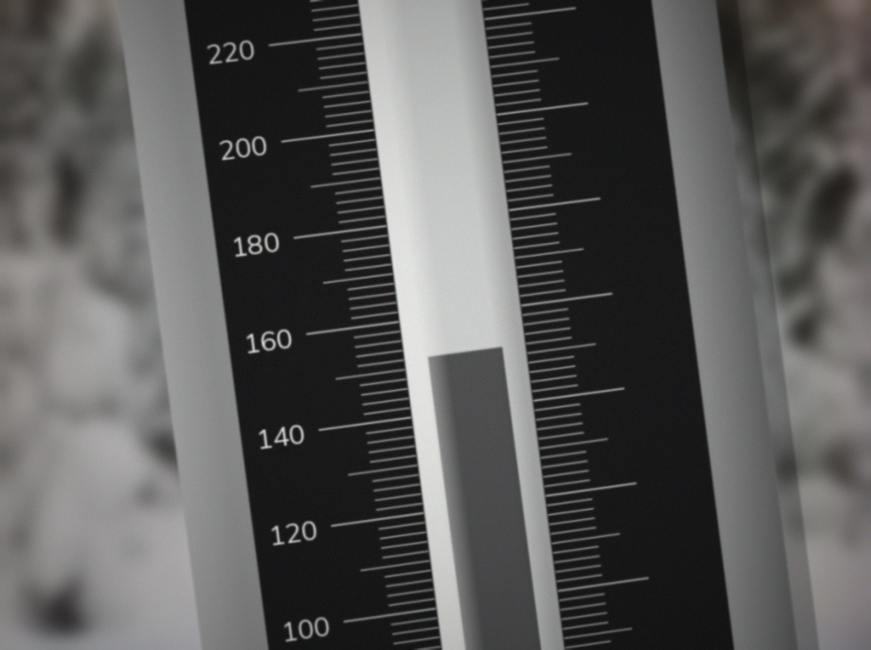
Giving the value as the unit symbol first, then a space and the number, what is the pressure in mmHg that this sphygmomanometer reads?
mmHg 152
